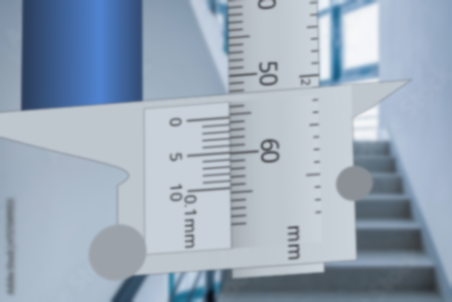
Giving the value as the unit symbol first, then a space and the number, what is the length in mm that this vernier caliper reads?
mm 55.4
